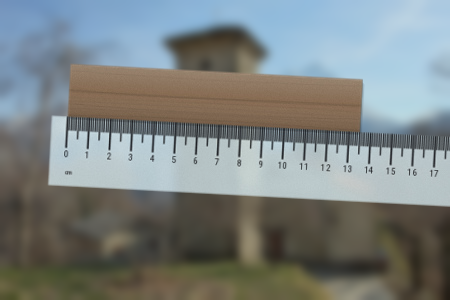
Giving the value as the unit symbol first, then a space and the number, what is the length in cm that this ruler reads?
cm 13.5
